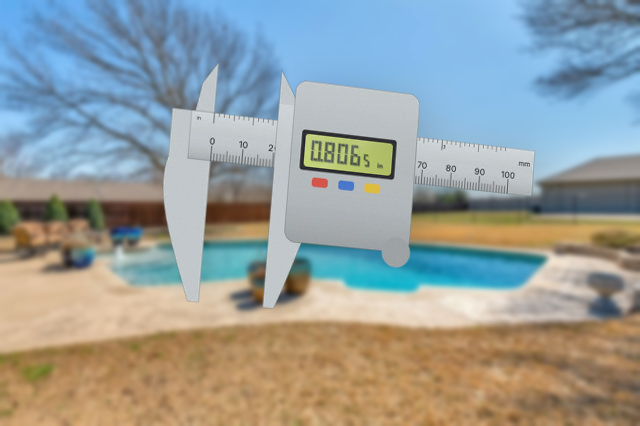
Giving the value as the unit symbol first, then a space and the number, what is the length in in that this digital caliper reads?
in 0.8065
